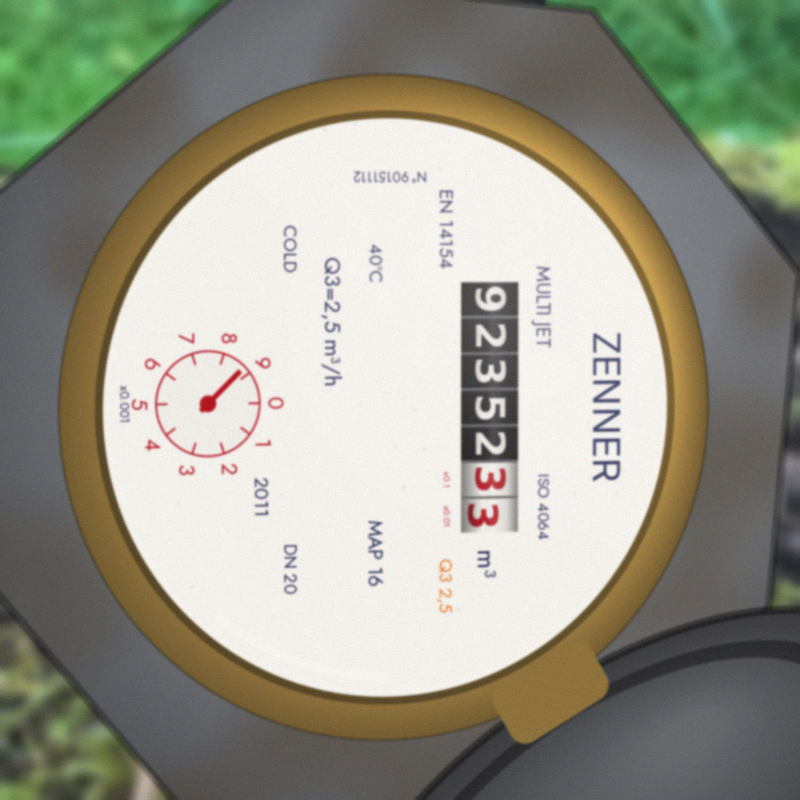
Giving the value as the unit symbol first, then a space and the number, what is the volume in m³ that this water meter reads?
m³ 92352.328
